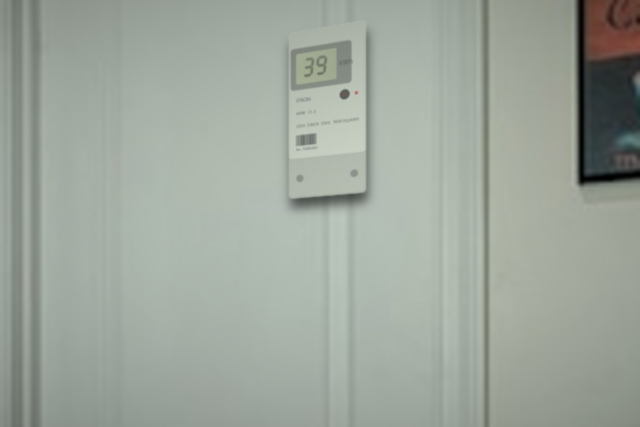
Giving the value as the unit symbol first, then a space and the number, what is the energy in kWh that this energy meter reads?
kWh 39
